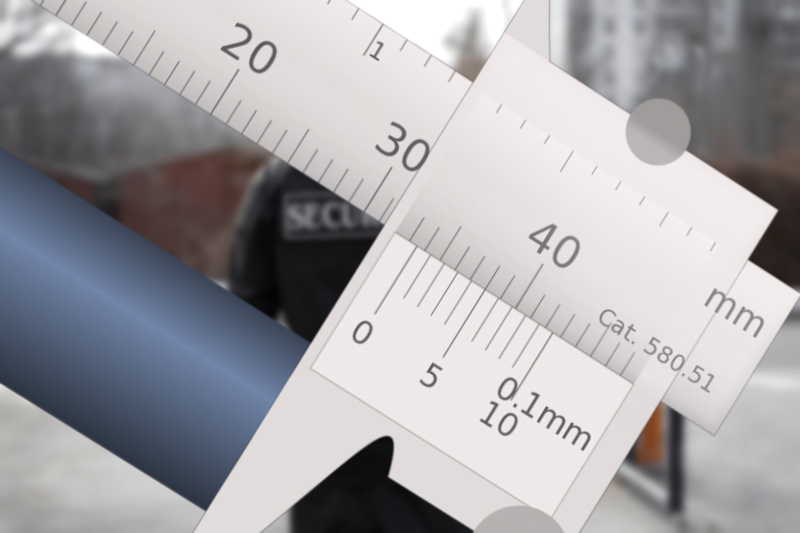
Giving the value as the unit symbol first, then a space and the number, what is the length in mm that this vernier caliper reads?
mm 33.5
